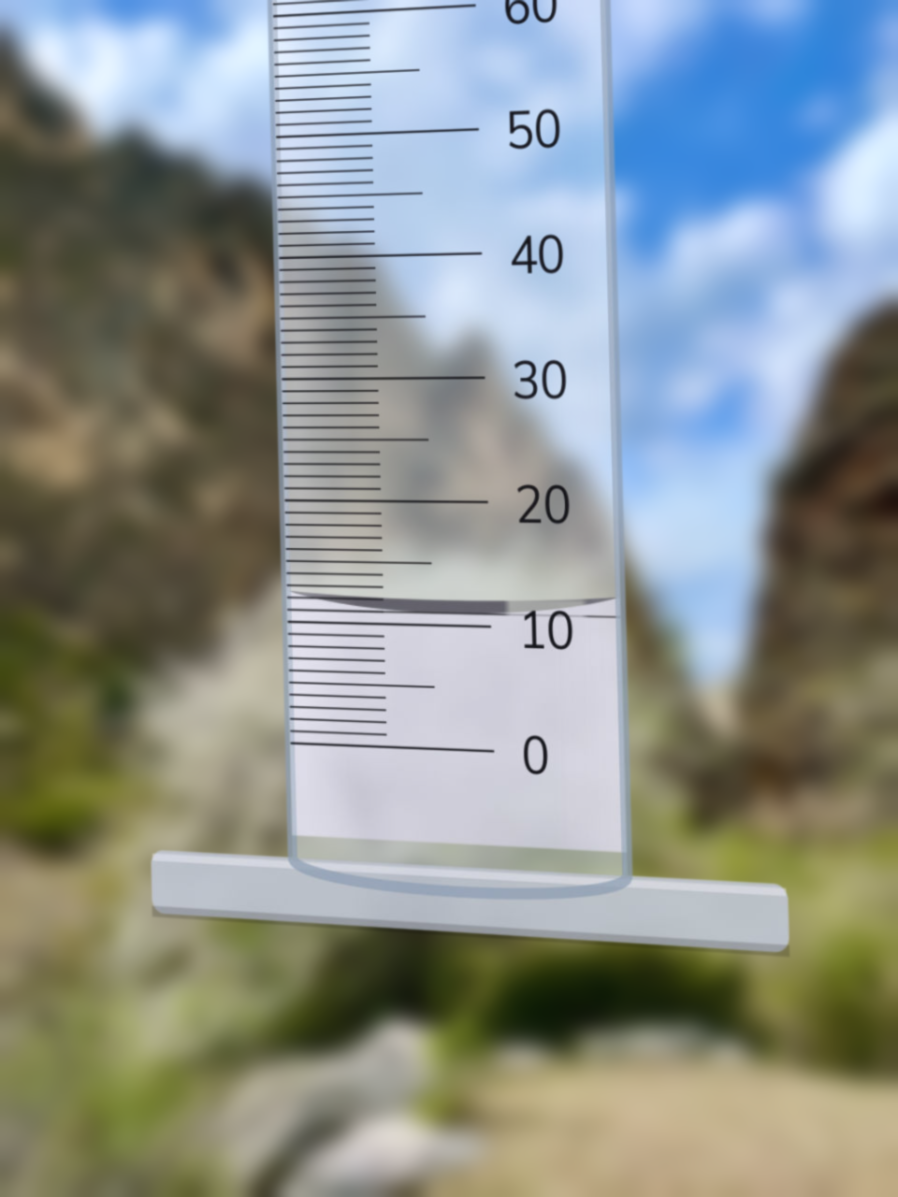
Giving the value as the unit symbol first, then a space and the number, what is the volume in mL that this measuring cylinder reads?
mL 11
